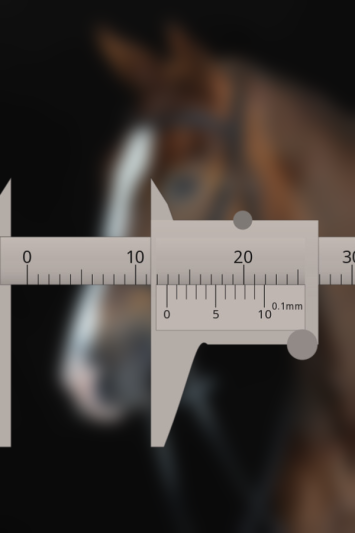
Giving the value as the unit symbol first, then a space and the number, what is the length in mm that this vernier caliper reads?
mm 12.9
